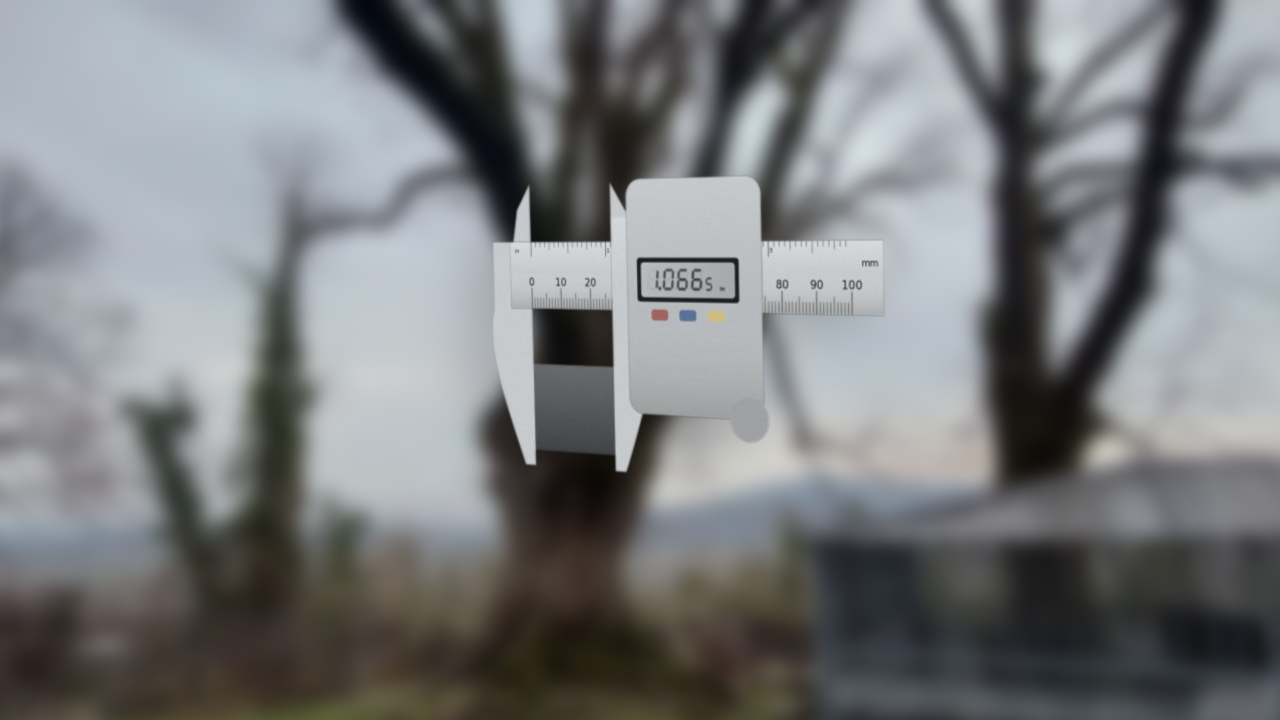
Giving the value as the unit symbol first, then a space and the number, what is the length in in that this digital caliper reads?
in 1.0665
